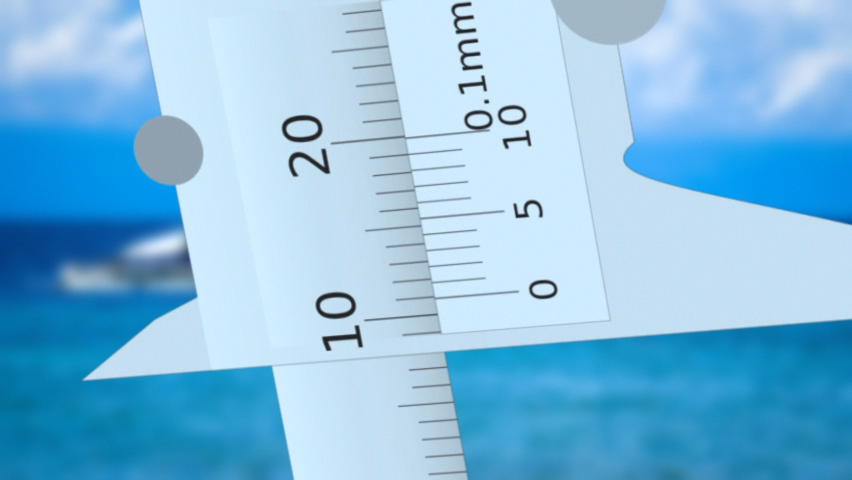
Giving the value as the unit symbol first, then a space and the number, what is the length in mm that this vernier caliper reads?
mm 10.9
